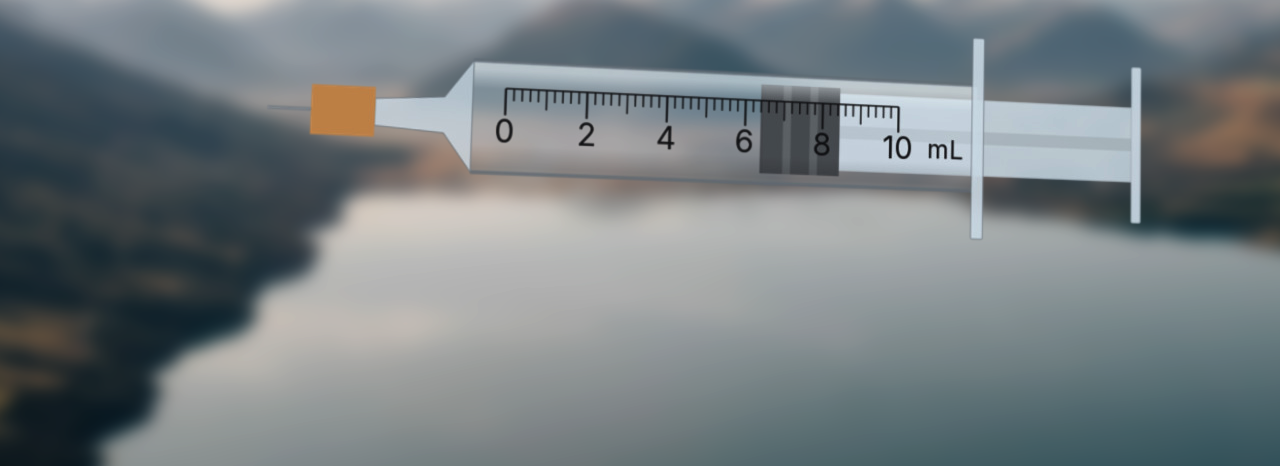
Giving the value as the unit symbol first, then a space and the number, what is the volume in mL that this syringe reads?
mL 6.4
